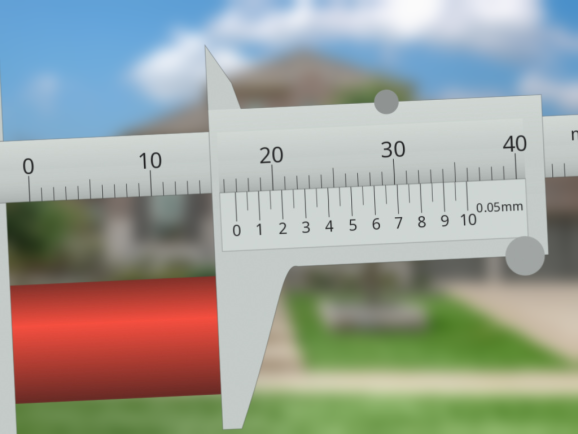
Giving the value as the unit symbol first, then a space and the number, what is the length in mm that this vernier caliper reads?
mm 16.9
